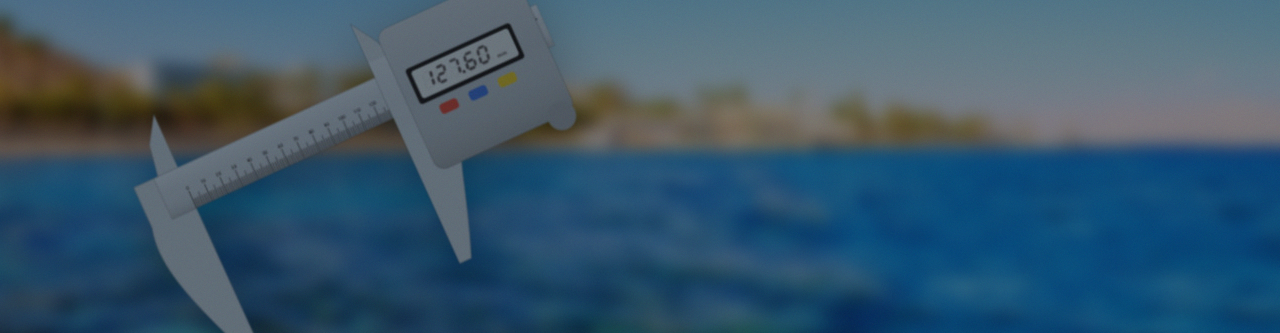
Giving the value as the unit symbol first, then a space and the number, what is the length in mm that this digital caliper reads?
mm 127.60
